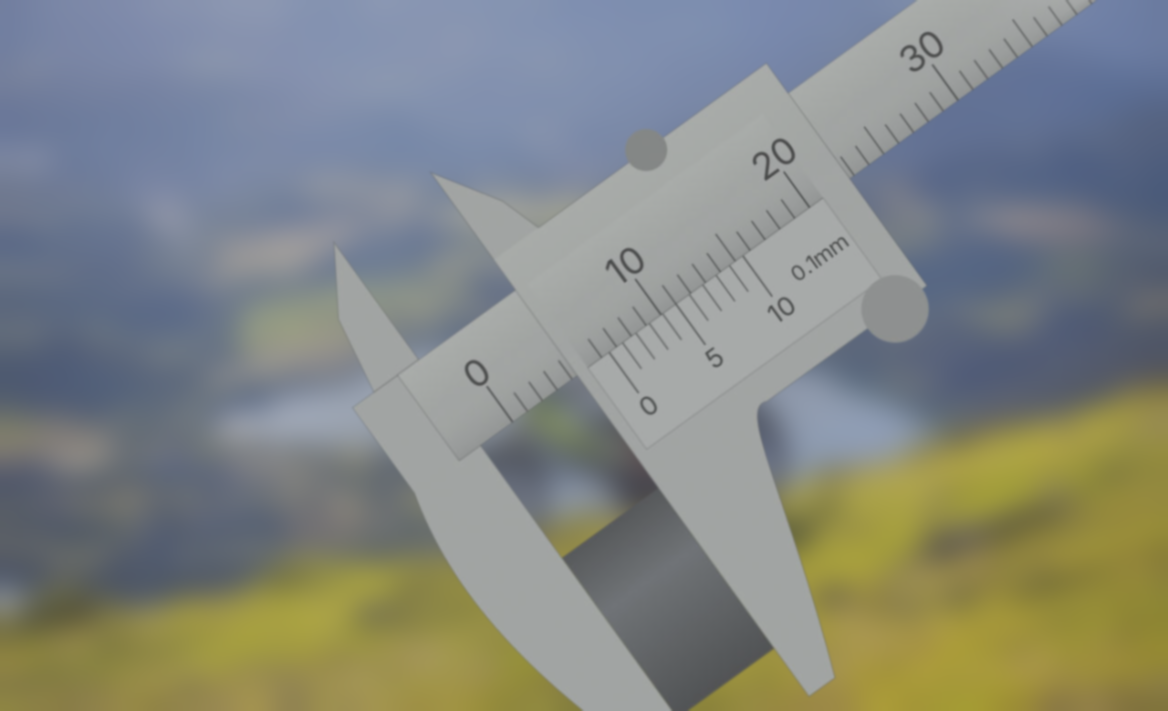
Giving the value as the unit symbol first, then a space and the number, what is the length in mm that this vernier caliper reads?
mm 6.5
